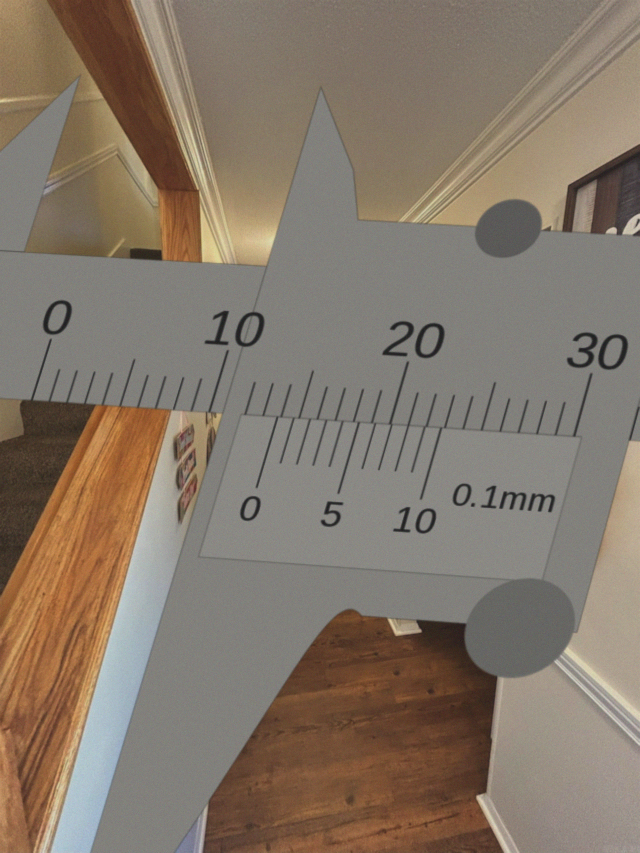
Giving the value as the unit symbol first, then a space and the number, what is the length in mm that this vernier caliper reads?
mm 13.8
